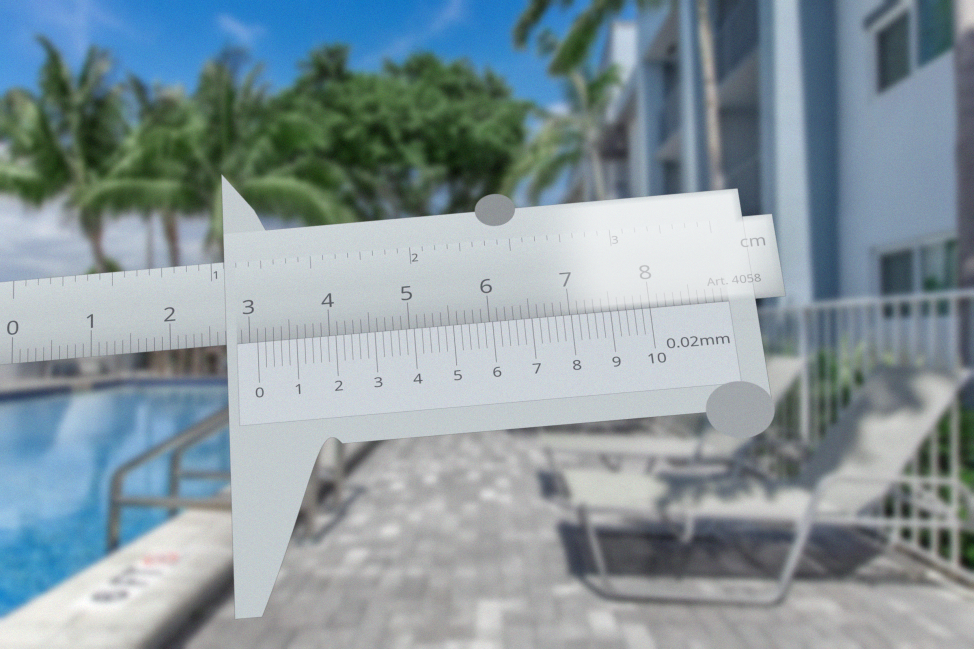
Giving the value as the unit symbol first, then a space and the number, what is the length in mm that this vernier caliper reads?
mm 31.0
